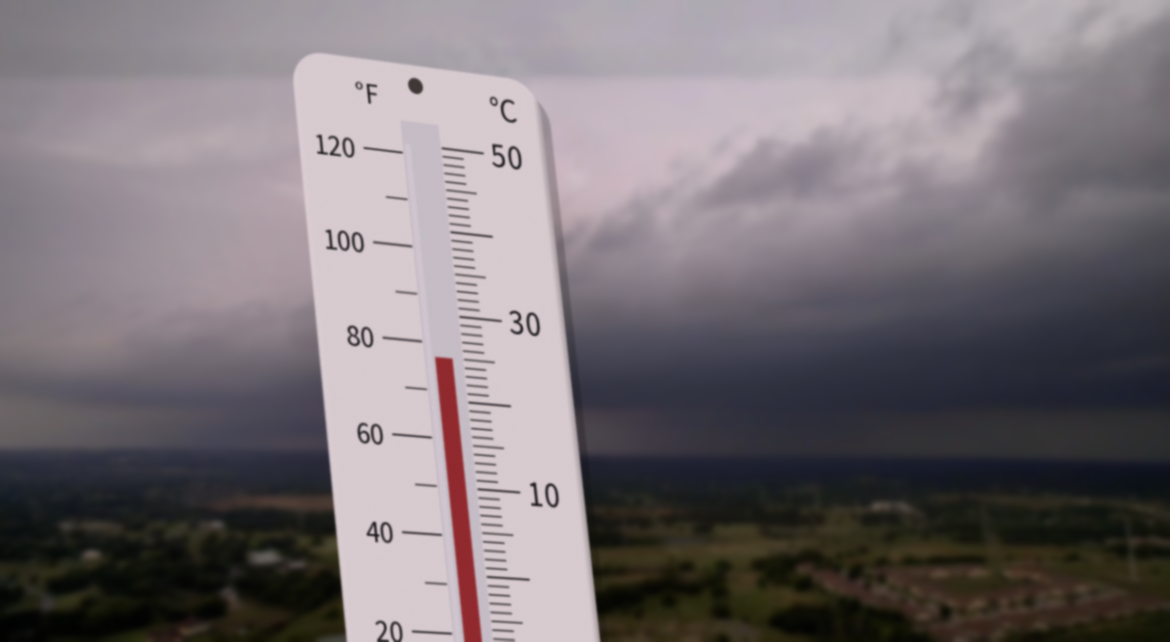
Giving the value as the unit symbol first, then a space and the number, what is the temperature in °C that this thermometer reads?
°C 25
